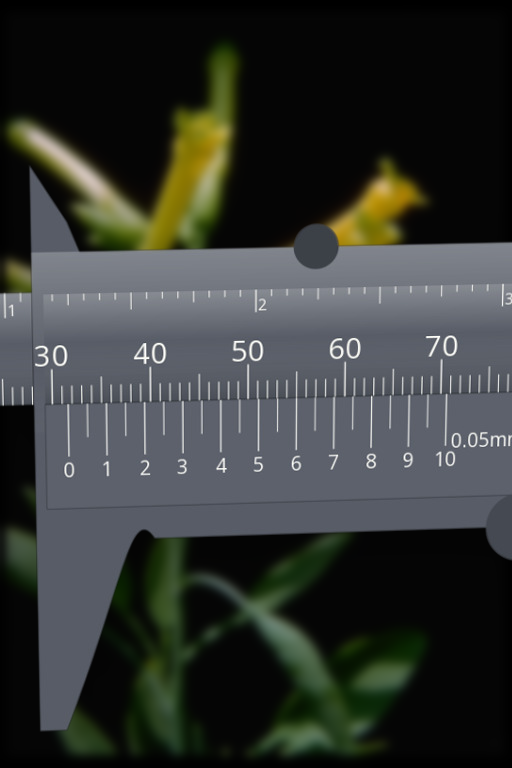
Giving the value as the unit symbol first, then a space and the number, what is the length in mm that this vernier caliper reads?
mm 31.6
